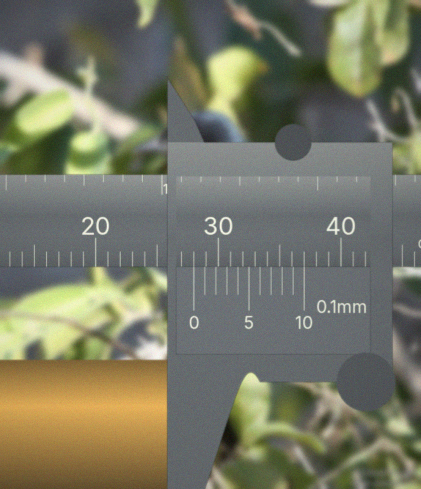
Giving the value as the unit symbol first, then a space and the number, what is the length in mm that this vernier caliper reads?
mm 28.0
